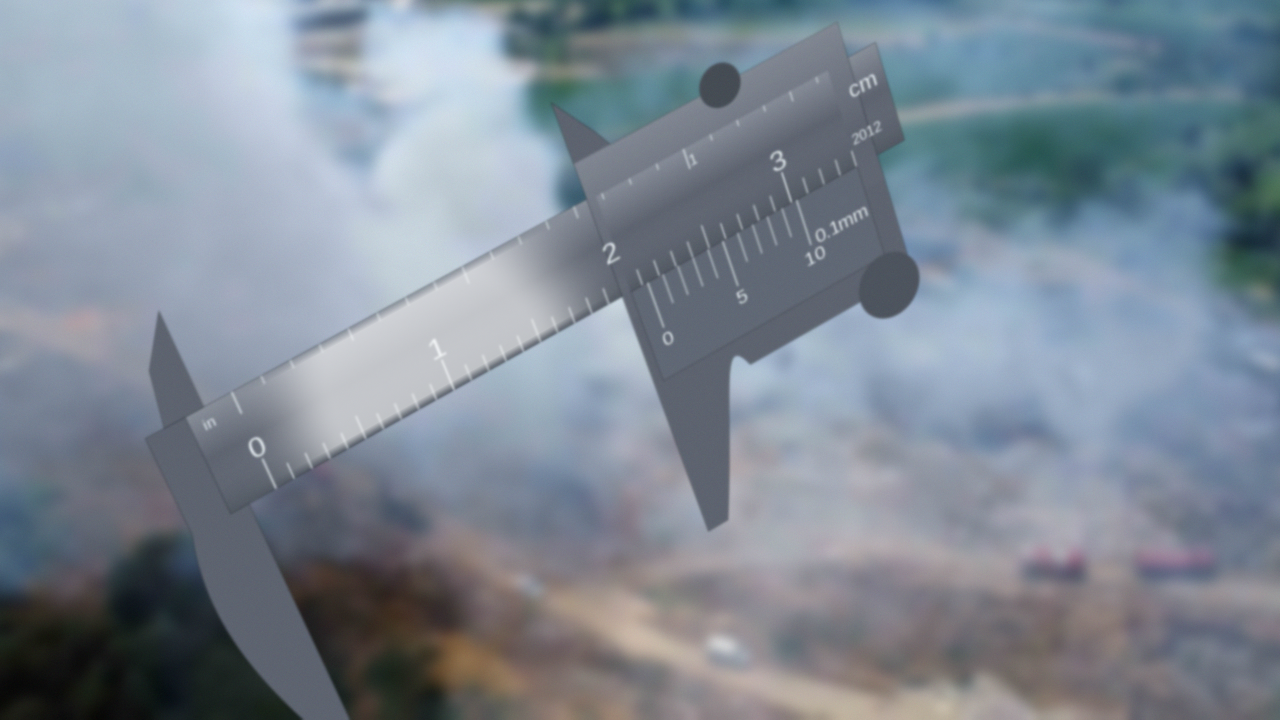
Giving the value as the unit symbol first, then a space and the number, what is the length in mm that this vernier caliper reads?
mm 21.3
